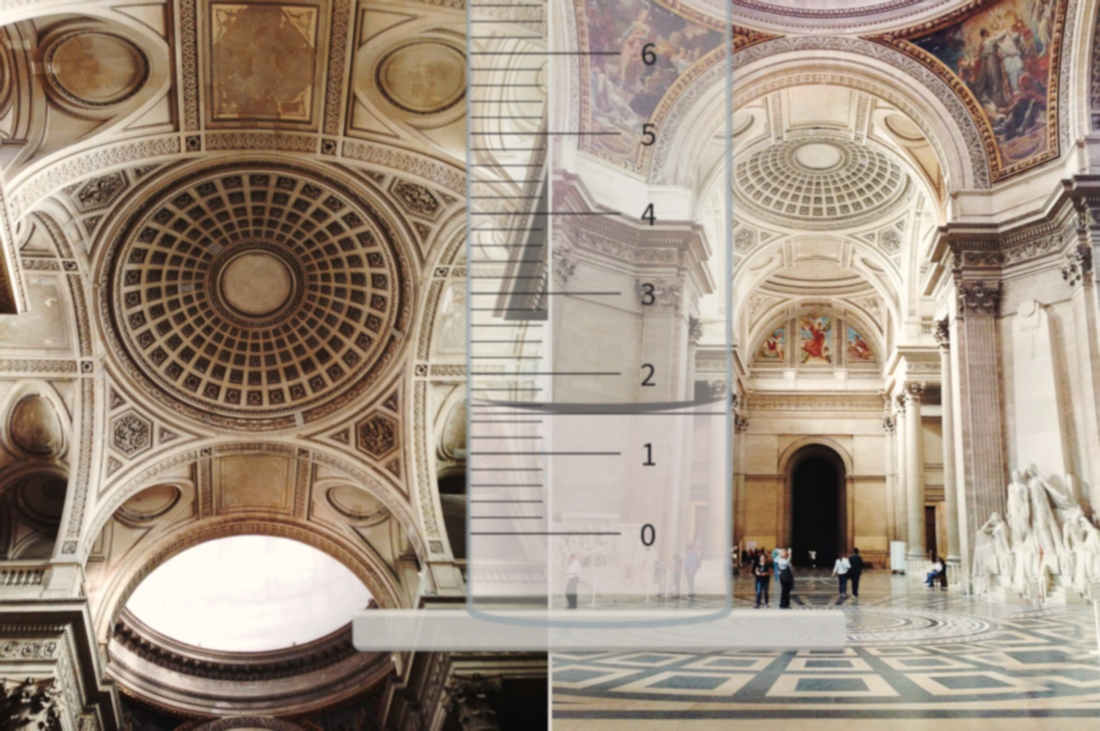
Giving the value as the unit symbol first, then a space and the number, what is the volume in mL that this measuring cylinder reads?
mL 1.5
